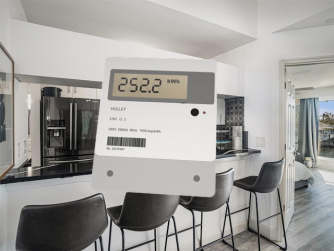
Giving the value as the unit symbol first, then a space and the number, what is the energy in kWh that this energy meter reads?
kWh 252.2
